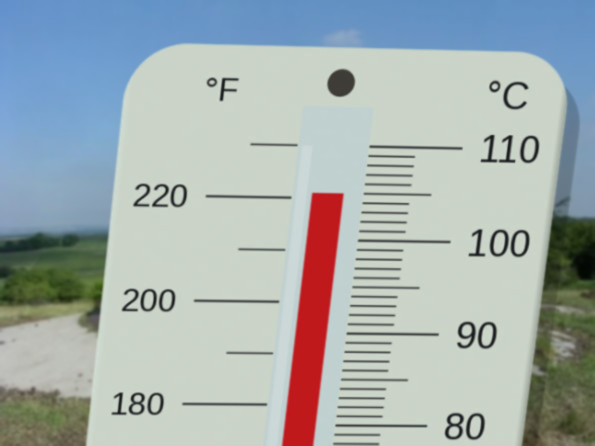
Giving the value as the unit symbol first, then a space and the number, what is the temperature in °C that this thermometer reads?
°C 105
